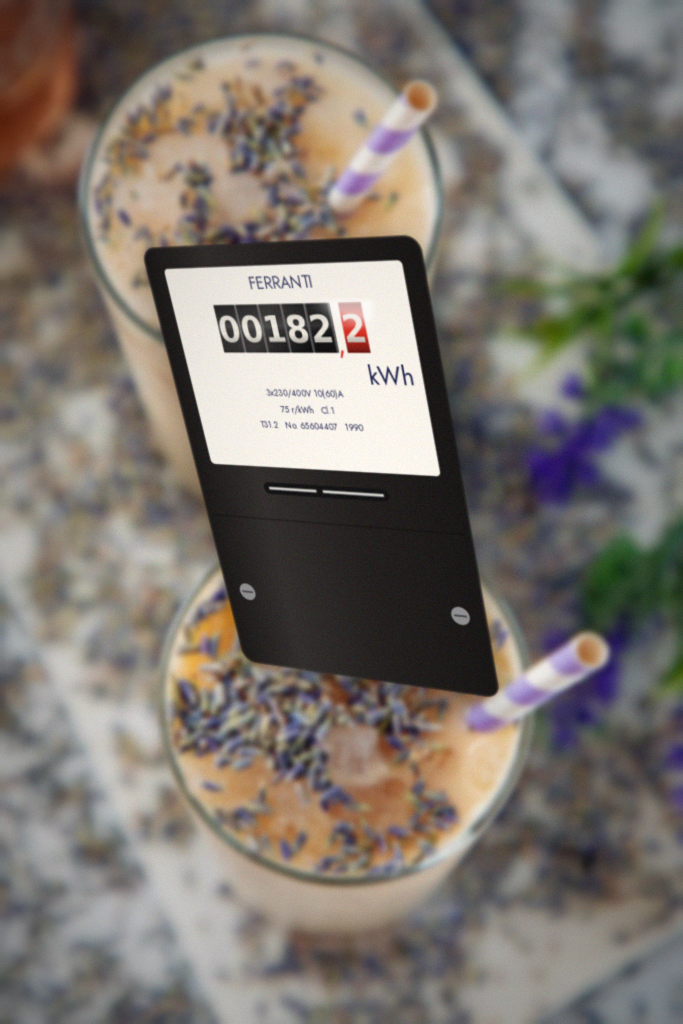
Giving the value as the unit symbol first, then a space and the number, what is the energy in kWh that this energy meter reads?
kWh 182.2
